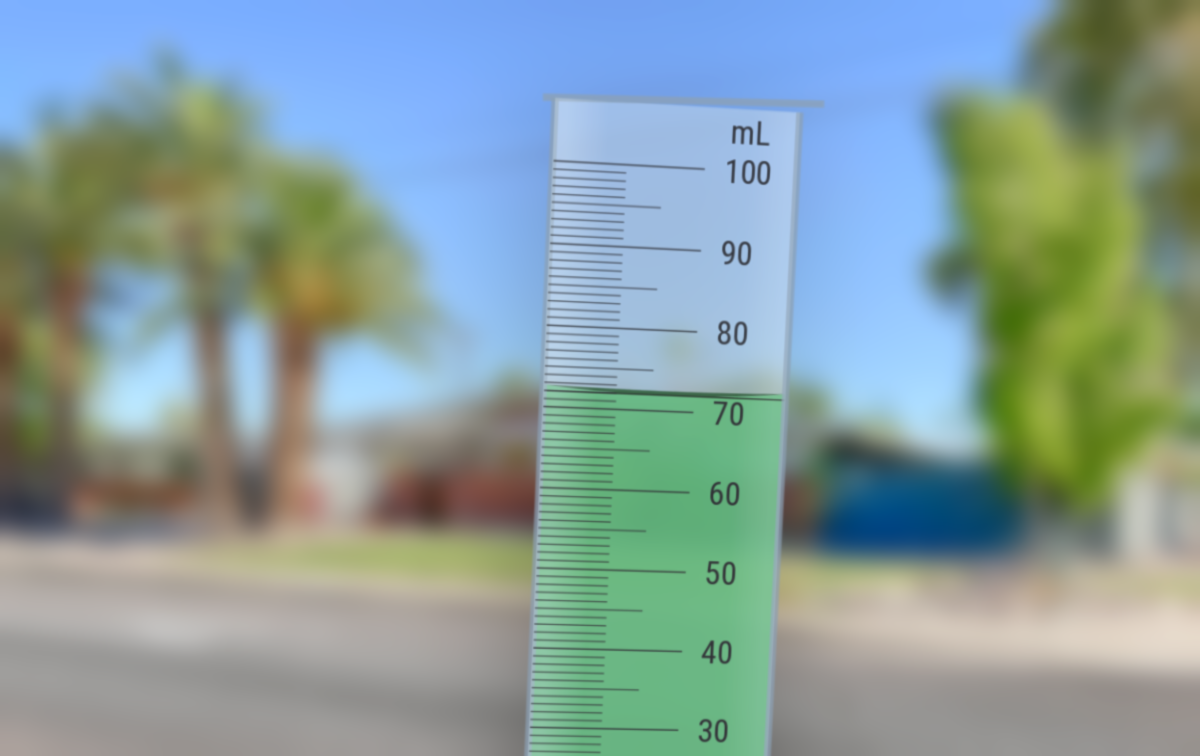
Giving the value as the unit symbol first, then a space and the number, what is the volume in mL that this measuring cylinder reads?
mL 72
